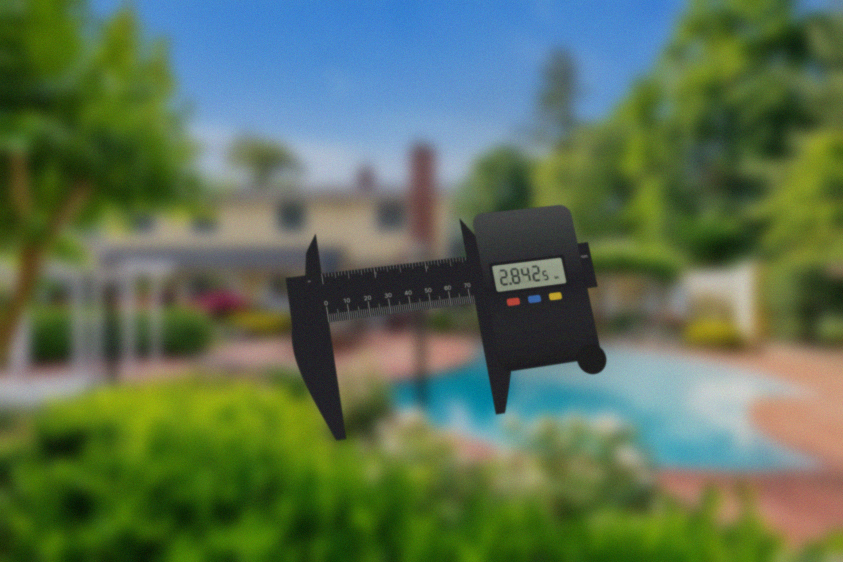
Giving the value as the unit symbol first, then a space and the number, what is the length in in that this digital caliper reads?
in 2.8425
